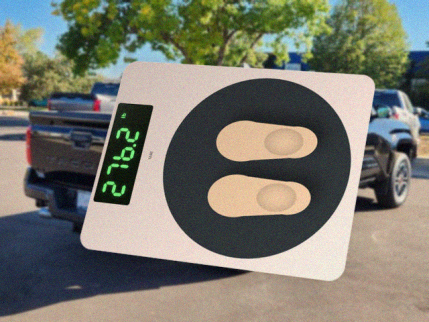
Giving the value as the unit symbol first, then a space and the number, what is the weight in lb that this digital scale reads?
lb 276.2
